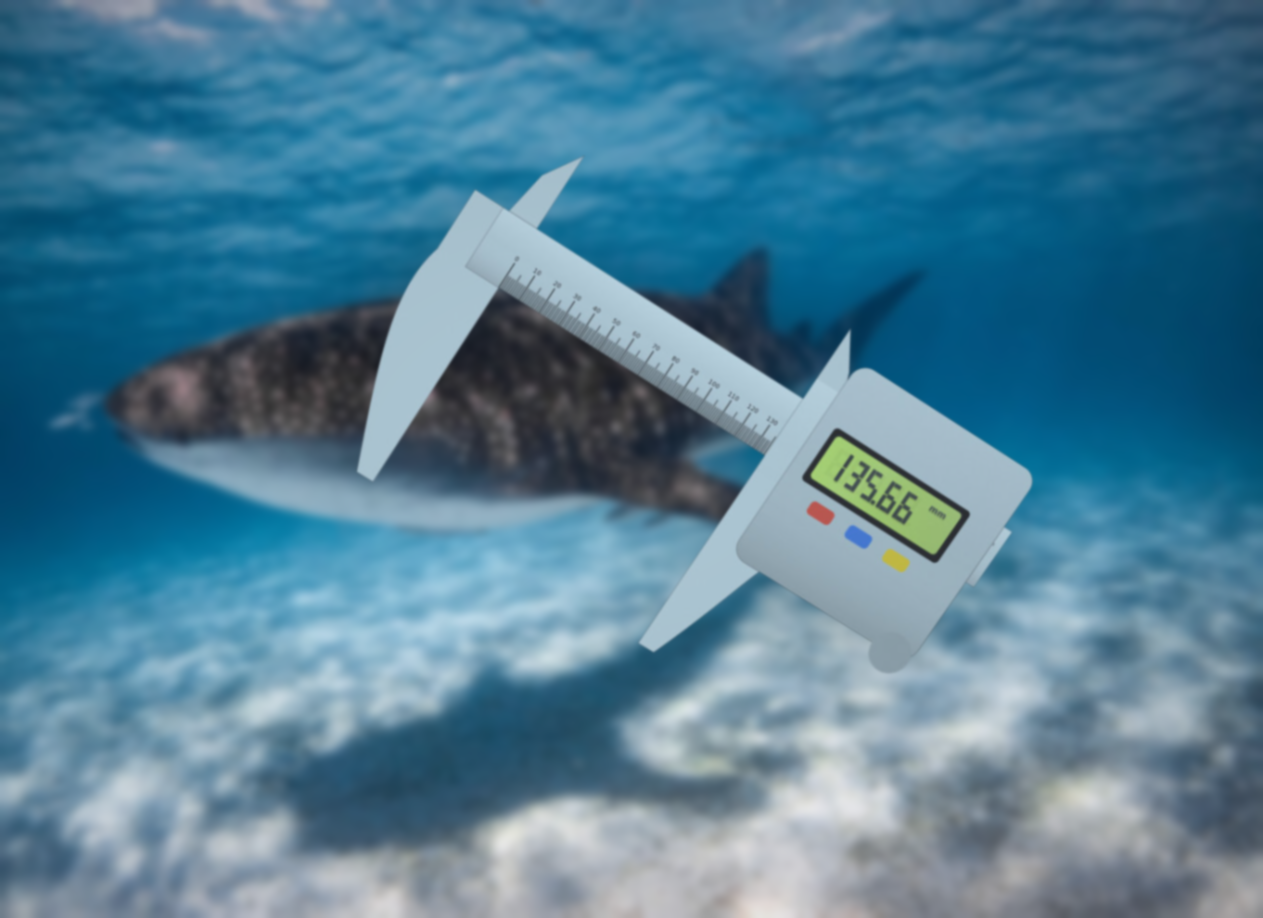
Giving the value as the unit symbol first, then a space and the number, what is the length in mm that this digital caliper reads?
mm 135.66
